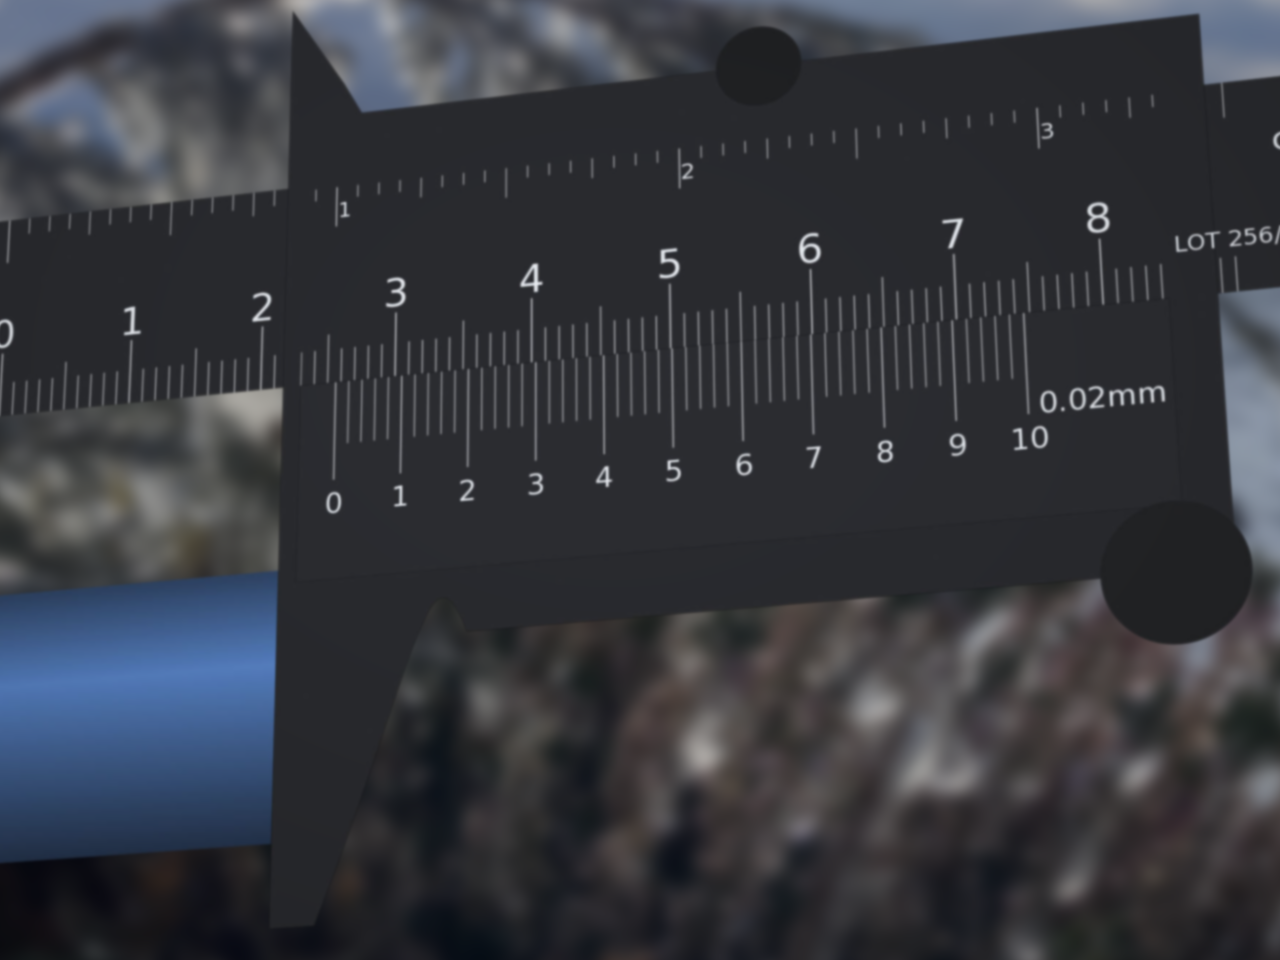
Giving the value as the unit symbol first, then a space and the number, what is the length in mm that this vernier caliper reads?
mm 25.6
